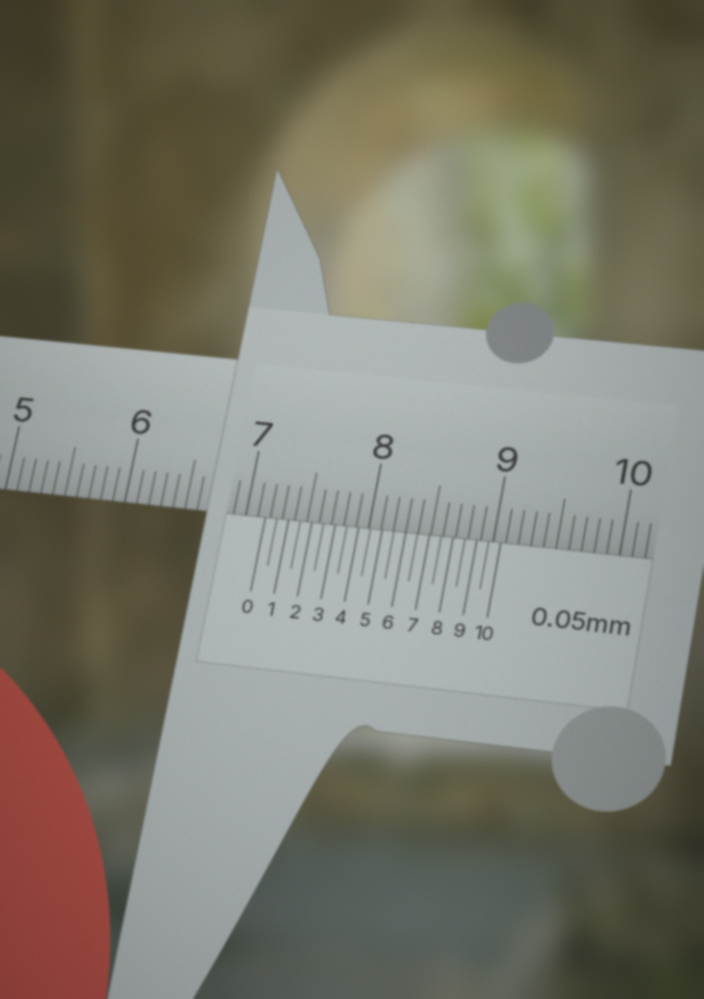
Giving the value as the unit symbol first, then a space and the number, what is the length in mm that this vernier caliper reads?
mm 71.6
